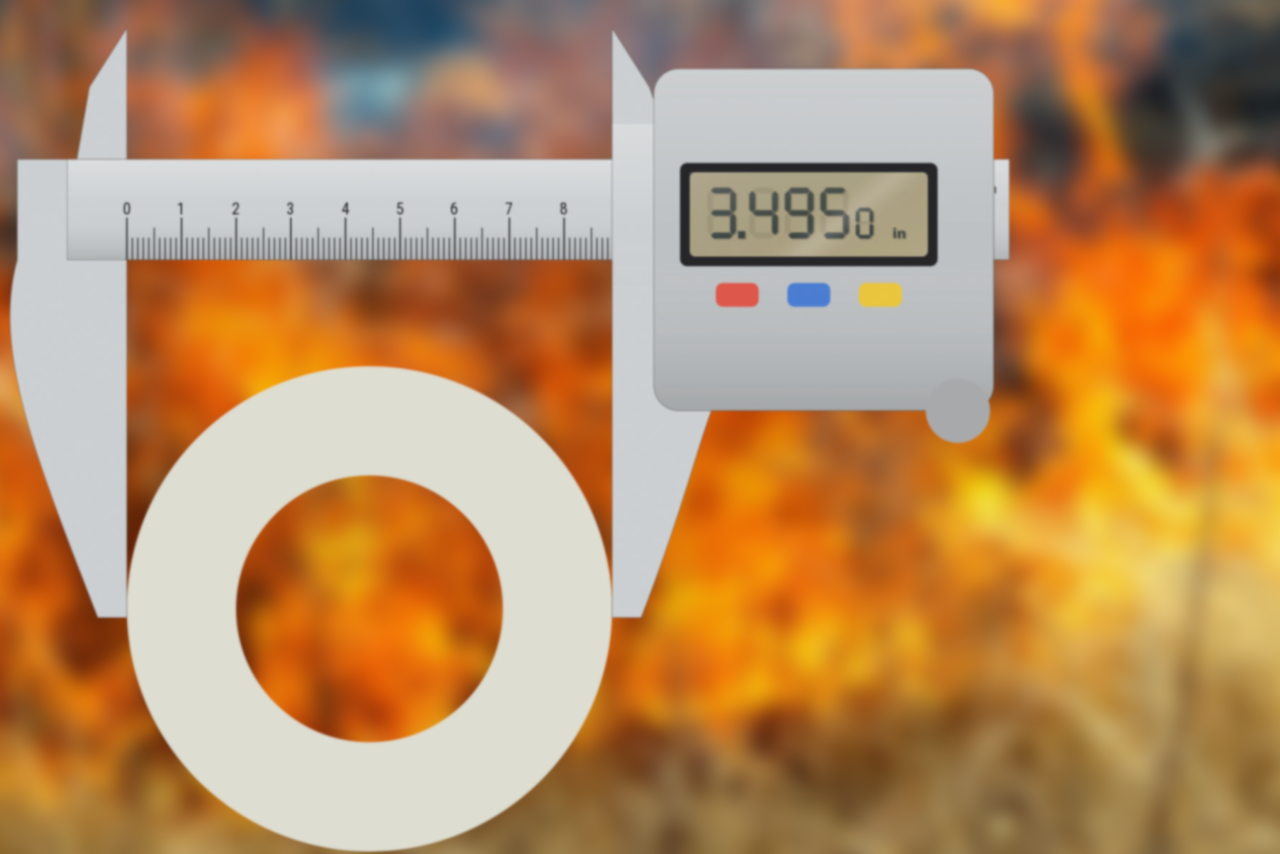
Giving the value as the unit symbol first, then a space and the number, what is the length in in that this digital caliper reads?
in 3.4950
